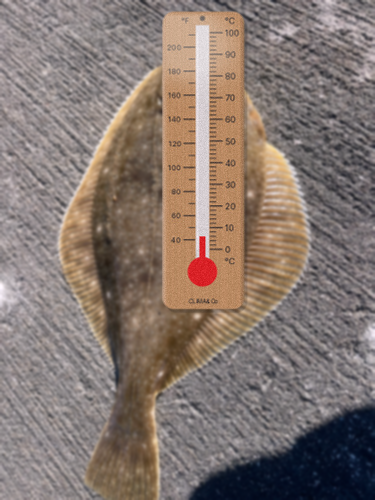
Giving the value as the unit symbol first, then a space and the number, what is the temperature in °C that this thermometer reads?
°C 6
